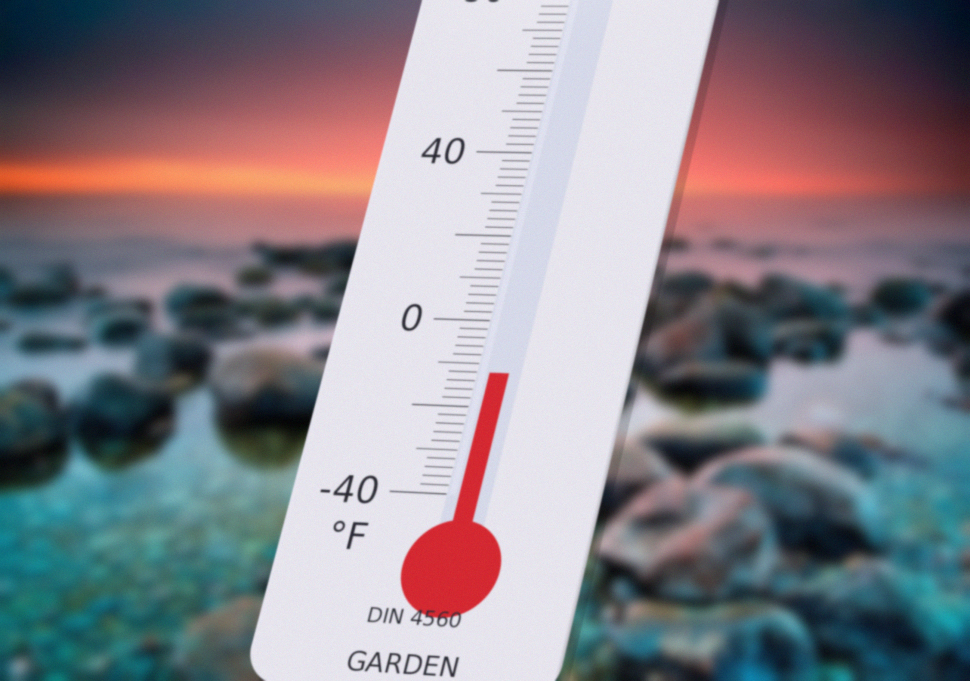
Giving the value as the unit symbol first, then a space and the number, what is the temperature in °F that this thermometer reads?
°F -12
